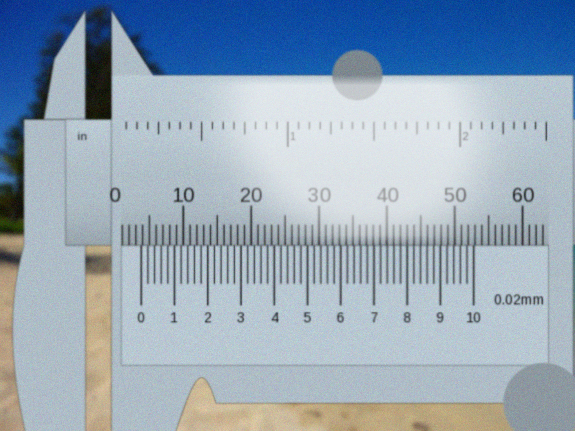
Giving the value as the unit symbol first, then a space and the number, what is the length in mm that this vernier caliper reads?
mm 3.8
